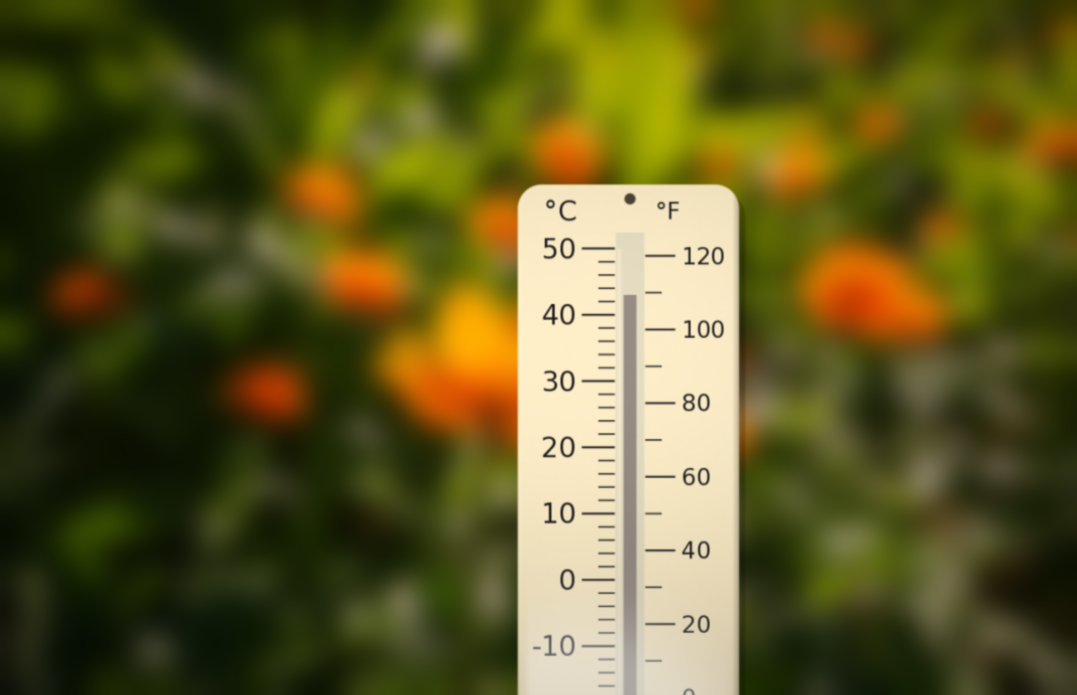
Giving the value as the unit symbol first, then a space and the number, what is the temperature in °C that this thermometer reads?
°C 43
